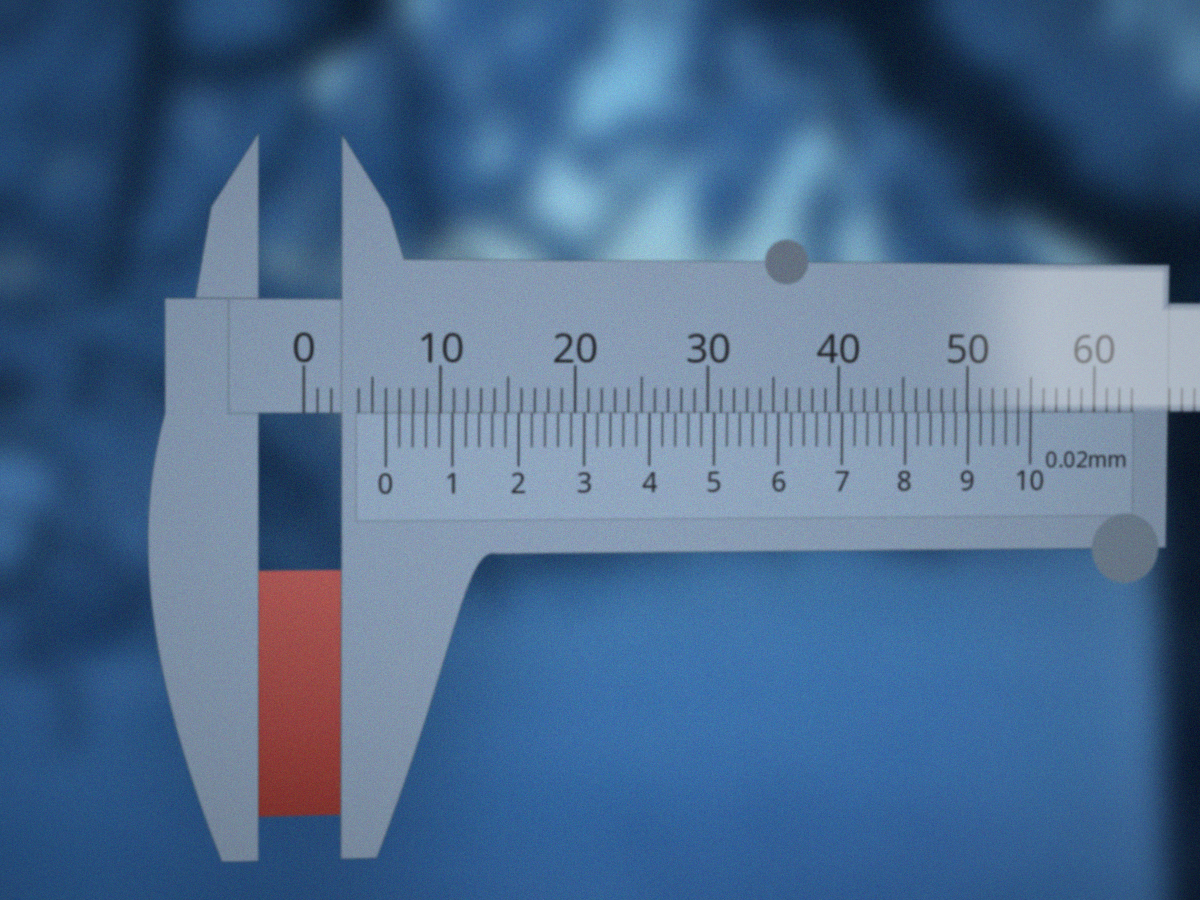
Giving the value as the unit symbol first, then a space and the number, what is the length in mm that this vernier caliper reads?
mm 6.0
